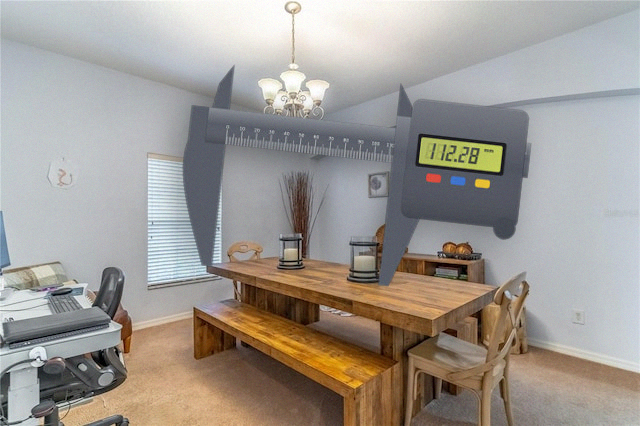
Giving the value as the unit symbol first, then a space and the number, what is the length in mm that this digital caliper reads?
mm 112.28
